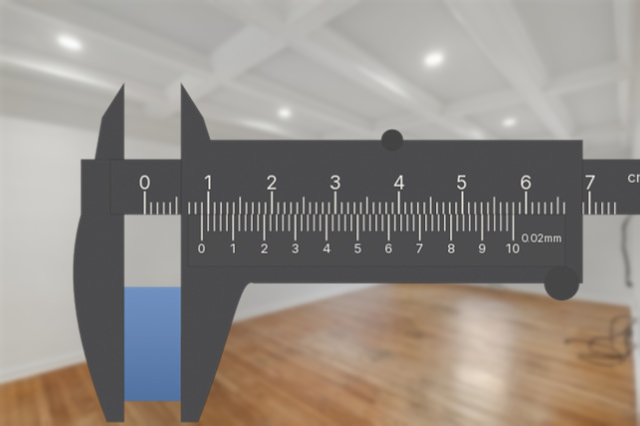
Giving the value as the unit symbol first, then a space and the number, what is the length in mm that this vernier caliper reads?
mm 9.0
